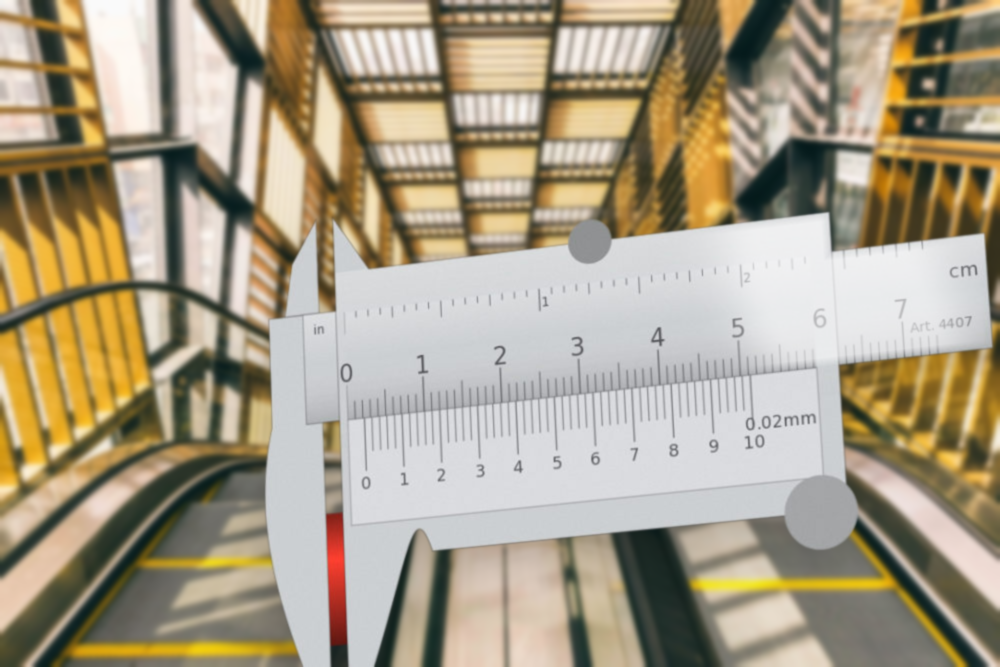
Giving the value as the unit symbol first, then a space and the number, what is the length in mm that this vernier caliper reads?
mm 2.2
